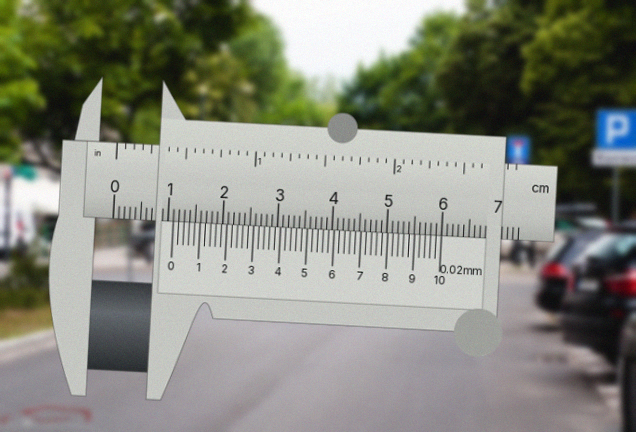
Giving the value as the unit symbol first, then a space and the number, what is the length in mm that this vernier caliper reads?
mm 11.0
